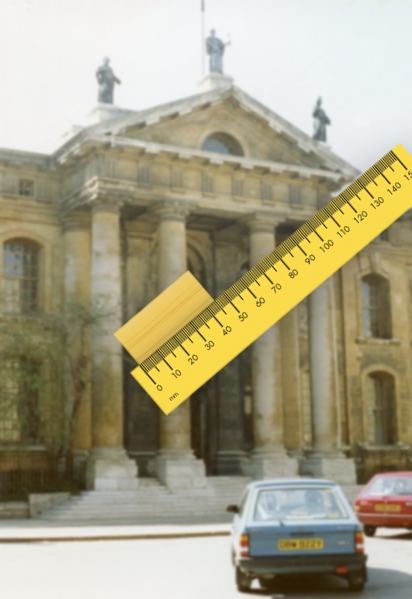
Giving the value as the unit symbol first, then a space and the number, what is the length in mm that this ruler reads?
mm 45
